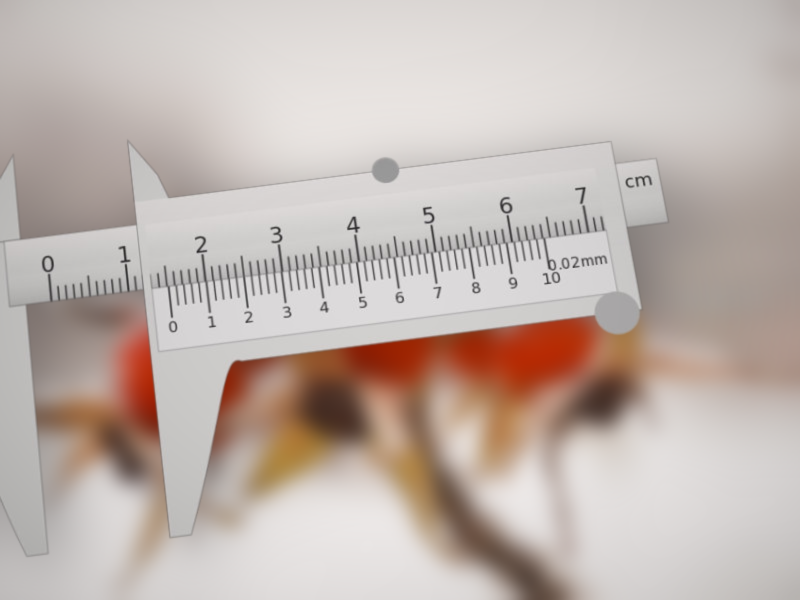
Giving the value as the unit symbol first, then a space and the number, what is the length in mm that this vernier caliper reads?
mm 15.2
